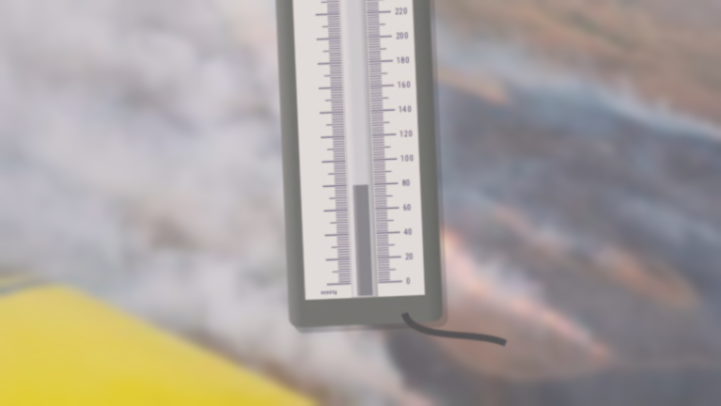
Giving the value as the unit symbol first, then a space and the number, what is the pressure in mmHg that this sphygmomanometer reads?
mmHg 80
